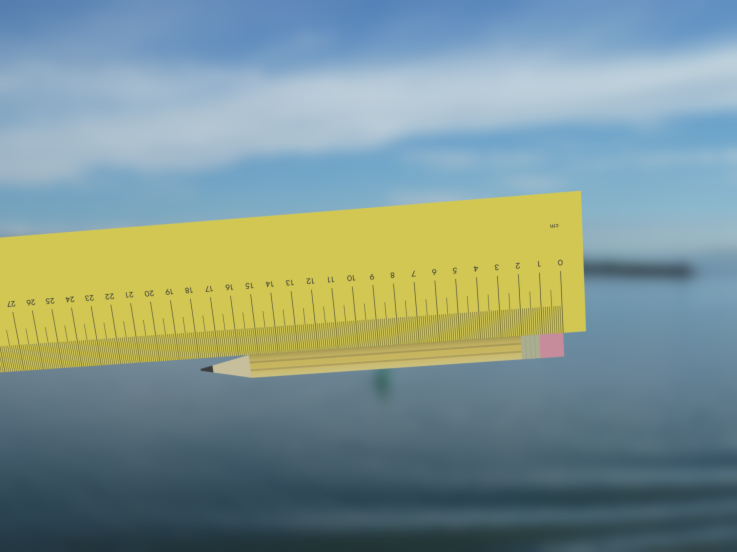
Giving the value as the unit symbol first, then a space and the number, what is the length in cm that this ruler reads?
cm 18
